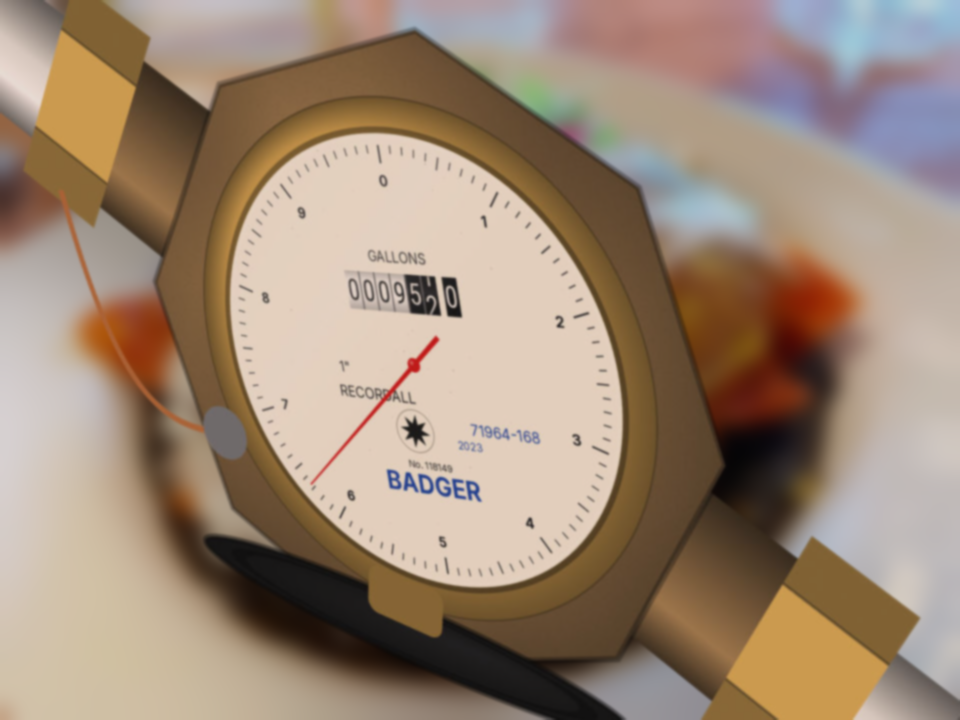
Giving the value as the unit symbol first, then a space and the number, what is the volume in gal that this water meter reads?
gal 9516.3
